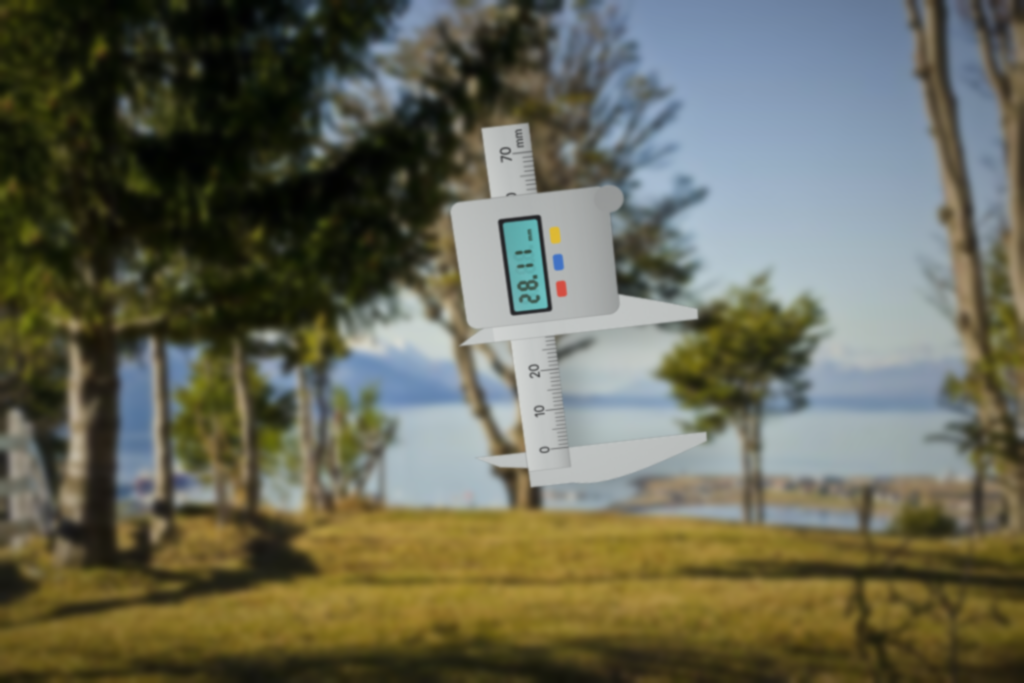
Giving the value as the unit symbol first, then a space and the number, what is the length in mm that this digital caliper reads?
mm 28.11
